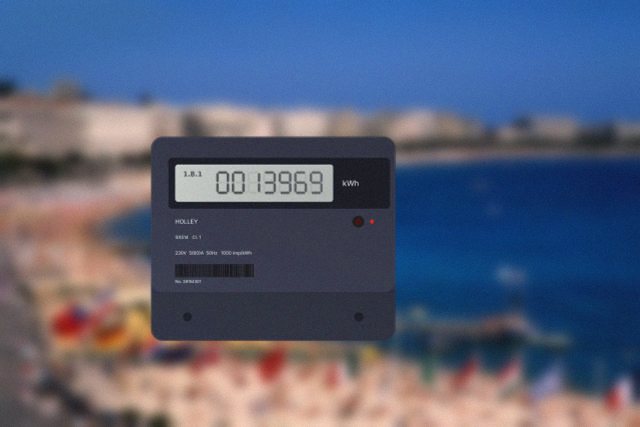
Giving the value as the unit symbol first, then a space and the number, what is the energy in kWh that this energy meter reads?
kWh 13969
